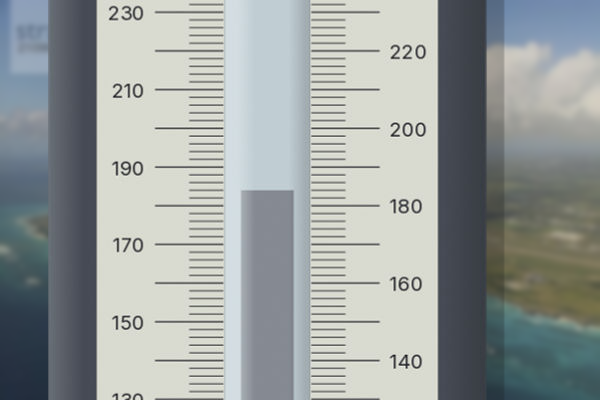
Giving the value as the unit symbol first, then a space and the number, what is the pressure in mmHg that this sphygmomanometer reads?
mmHg 184
